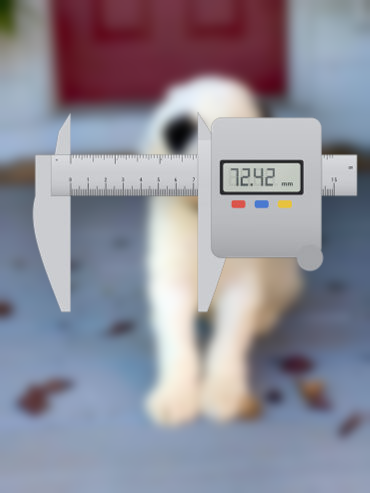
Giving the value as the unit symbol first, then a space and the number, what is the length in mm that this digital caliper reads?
mm 72.42
